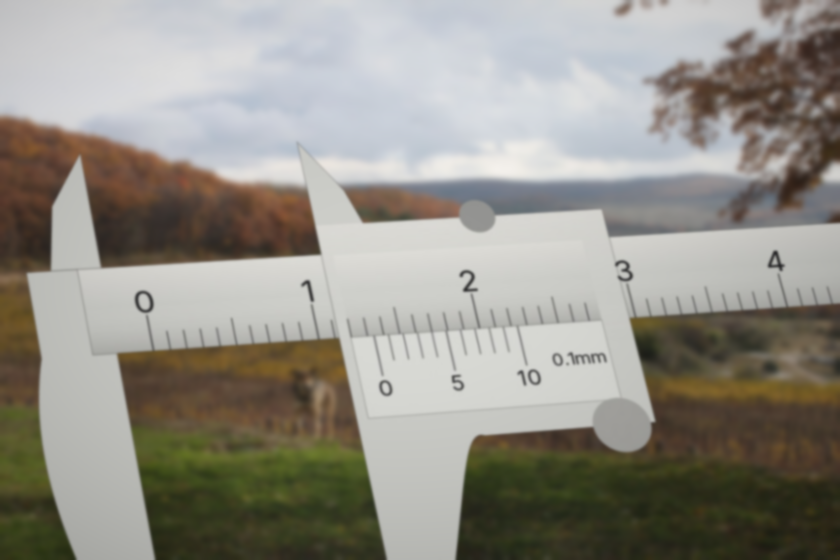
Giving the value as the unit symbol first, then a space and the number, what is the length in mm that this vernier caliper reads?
mm 13.4
